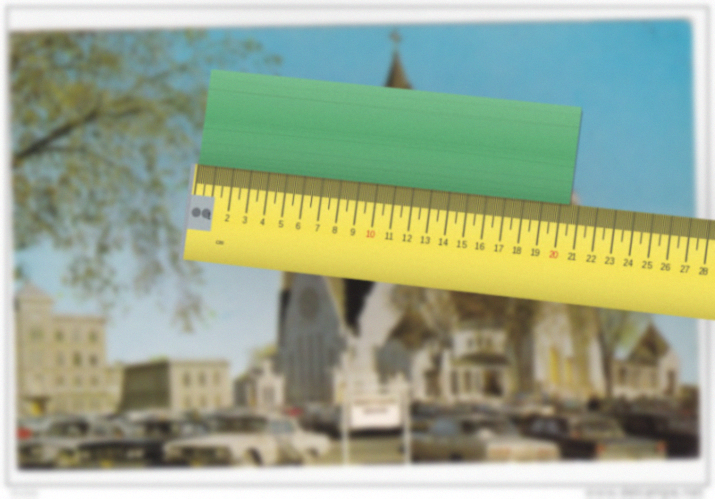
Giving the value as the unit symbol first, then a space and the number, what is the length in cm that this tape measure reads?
cm 20.5
